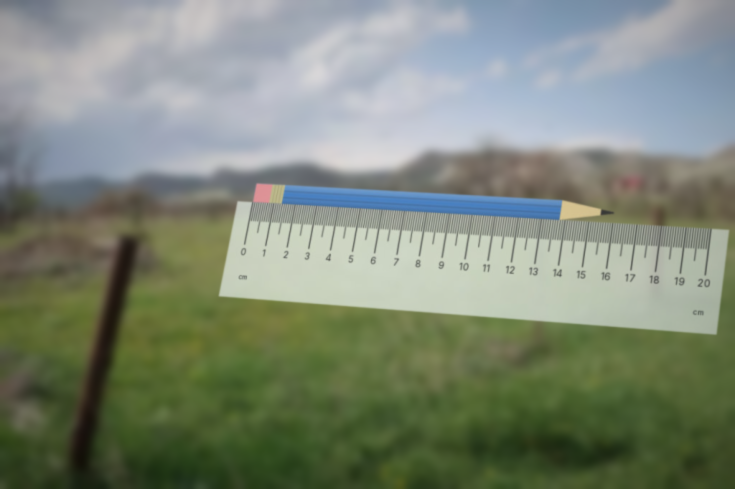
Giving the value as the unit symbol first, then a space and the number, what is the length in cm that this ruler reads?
cm 16
